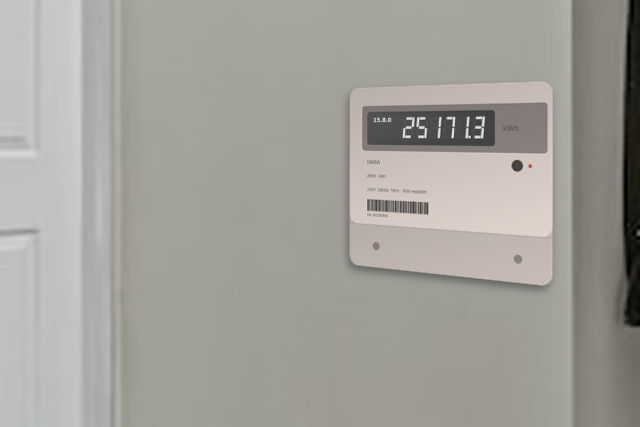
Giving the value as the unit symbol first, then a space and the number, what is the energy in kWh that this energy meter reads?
kWh 25171.3
